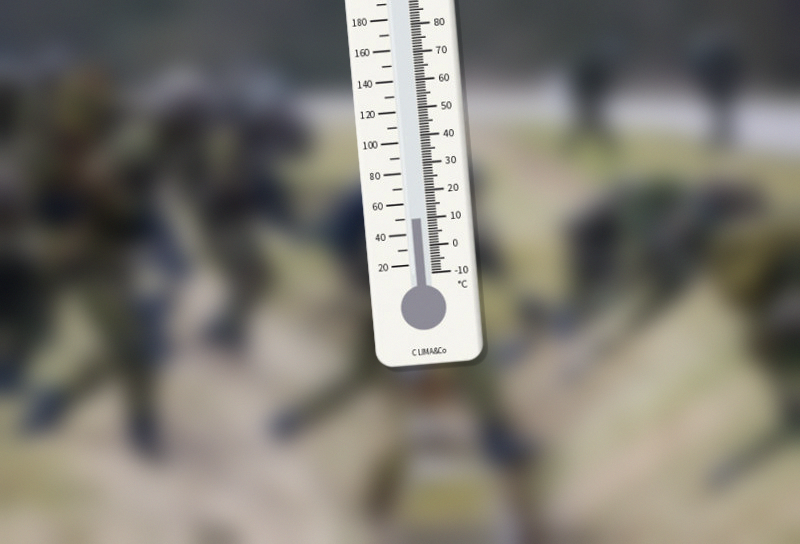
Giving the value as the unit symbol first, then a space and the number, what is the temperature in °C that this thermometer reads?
°C 10
